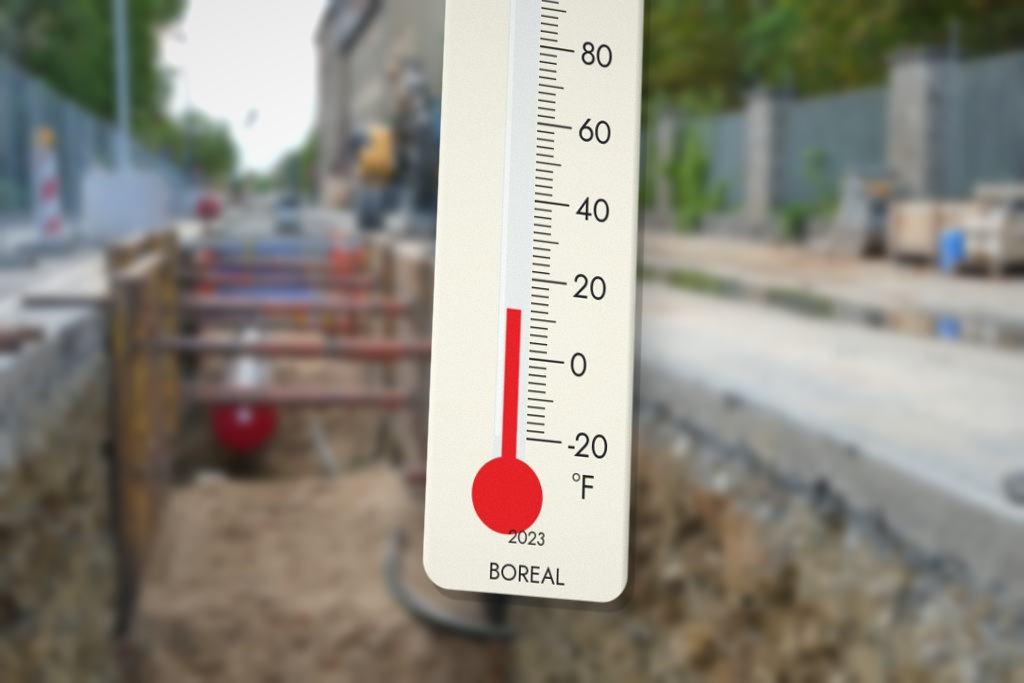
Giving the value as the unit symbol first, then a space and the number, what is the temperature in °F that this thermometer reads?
°F 12
